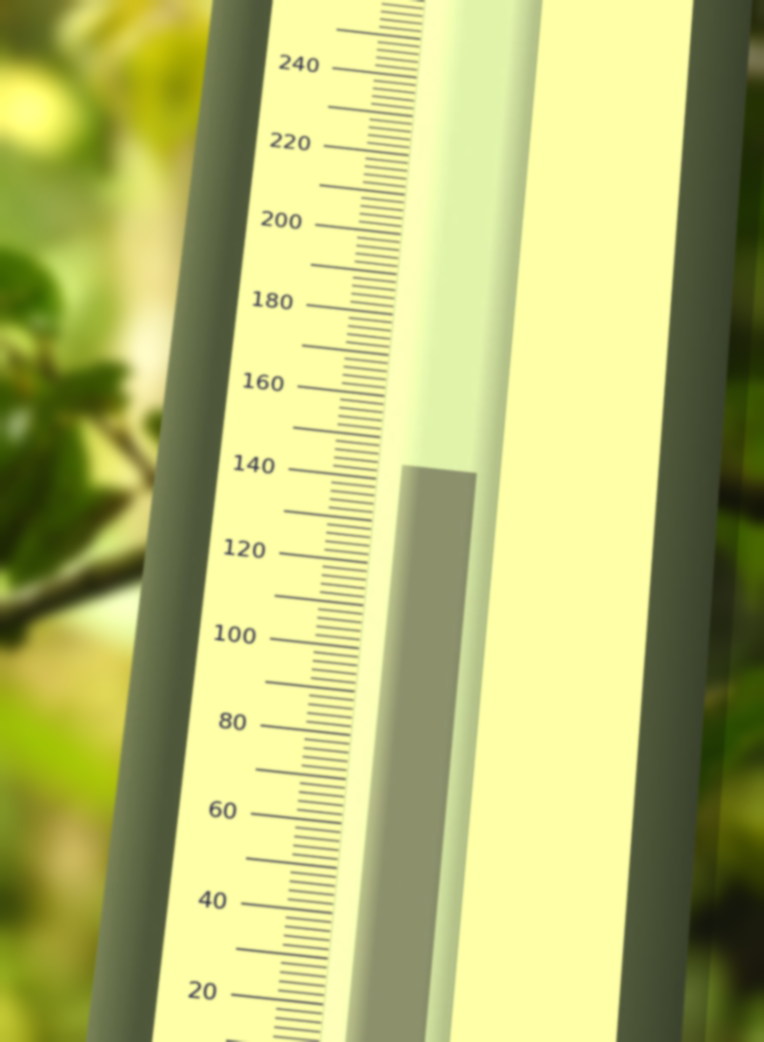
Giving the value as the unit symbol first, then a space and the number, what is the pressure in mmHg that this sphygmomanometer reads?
mmHg 144
